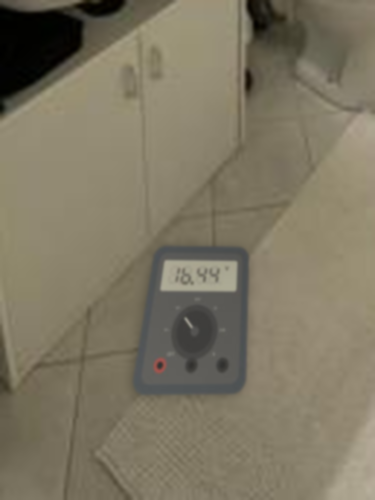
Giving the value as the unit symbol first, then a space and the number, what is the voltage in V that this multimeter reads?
V 16.44
